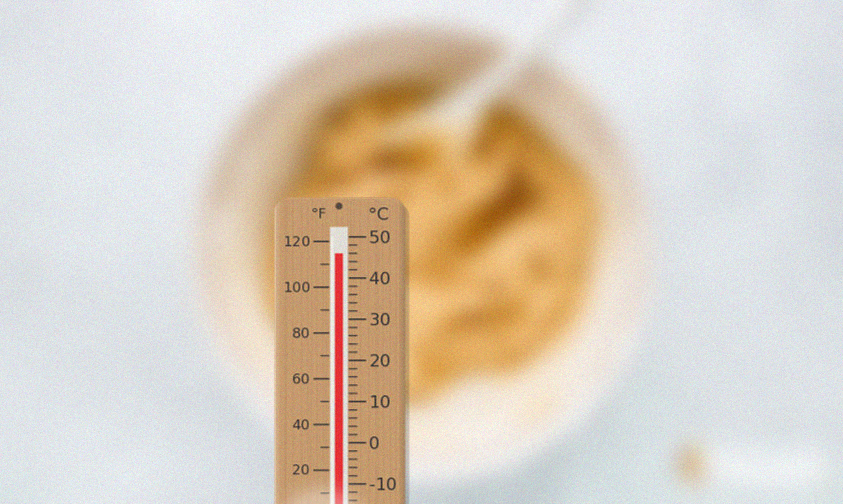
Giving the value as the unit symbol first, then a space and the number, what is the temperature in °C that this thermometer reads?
°C 46
